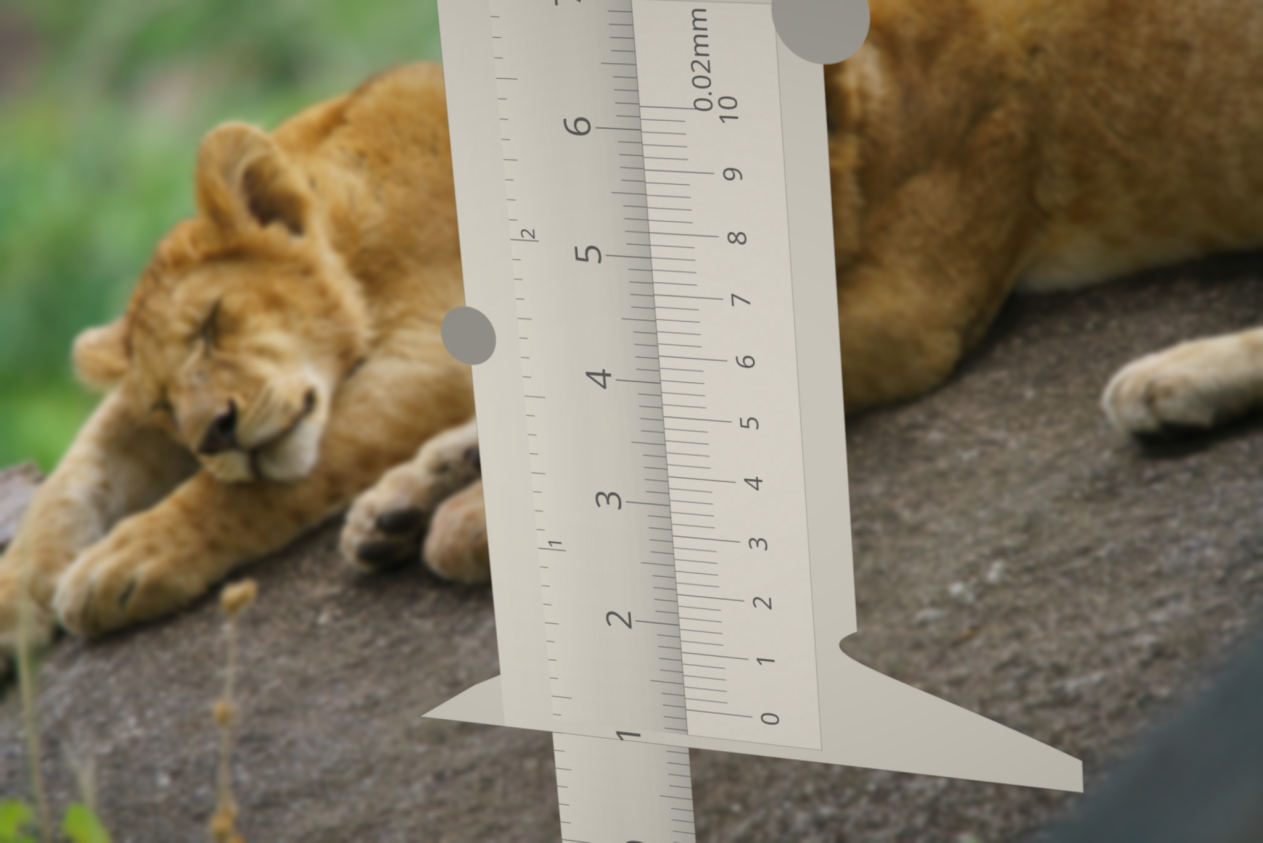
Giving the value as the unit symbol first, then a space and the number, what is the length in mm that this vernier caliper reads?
mm 12.8
